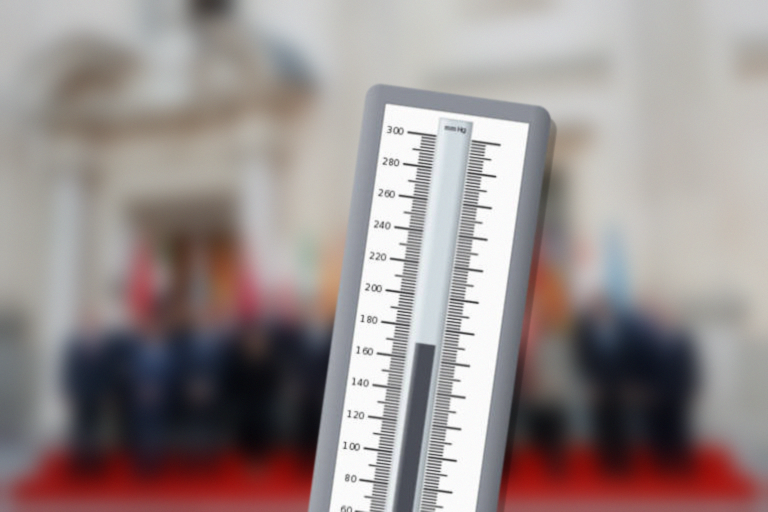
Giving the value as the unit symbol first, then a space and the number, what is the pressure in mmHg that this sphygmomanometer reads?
mmHg 170
